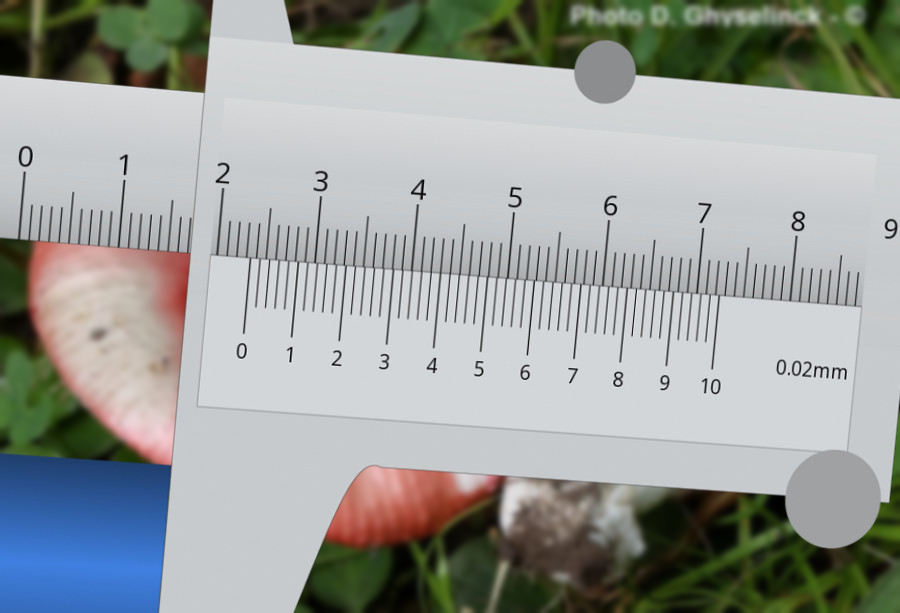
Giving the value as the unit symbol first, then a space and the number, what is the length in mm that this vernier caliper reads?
mm 23.4
